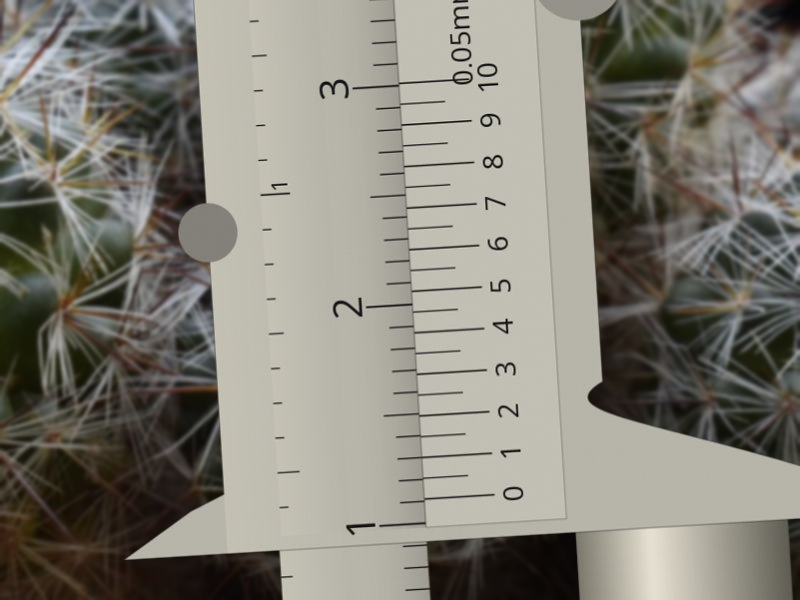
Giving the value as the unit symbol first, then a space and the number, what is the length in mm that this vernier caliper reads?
mm 11.1
